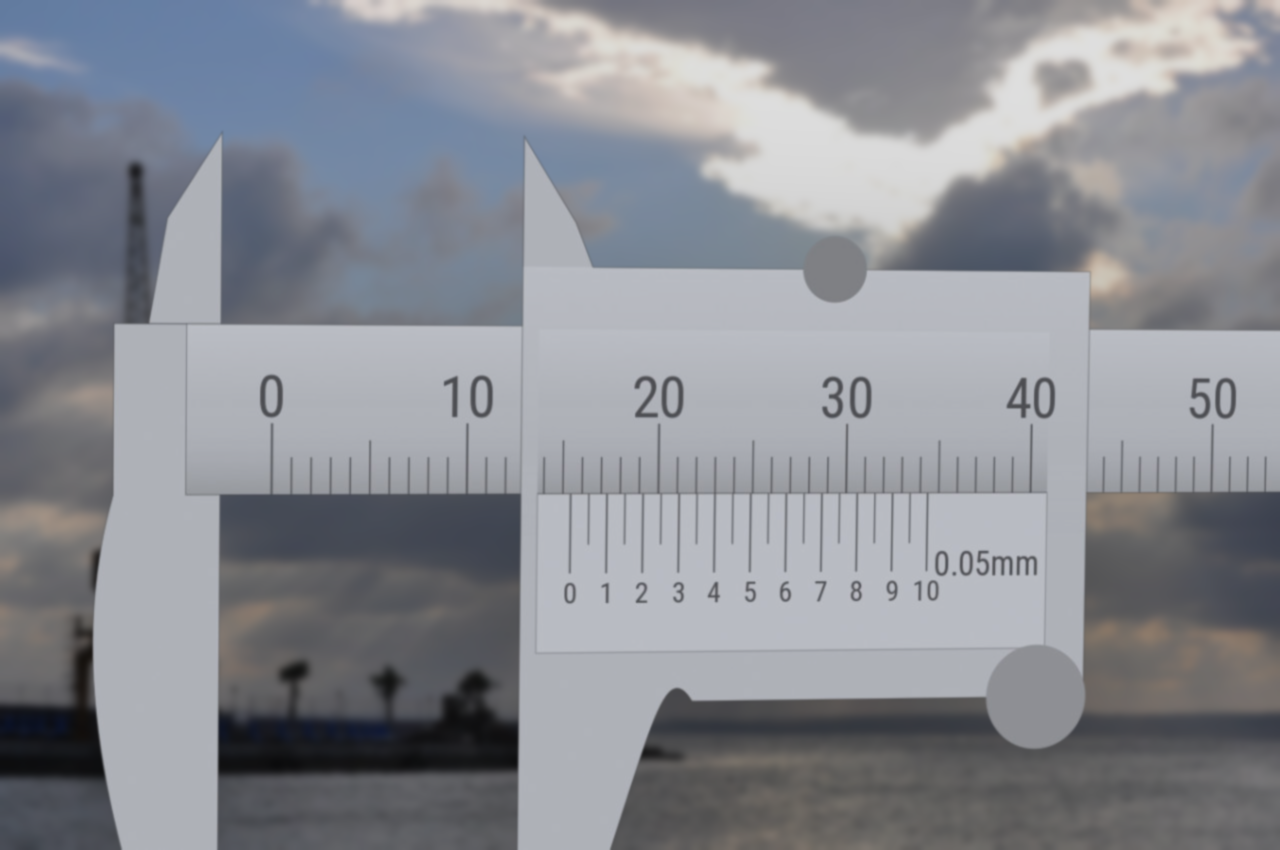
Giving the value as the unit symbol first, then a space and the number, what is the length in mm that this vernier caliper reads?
mm 15.4
